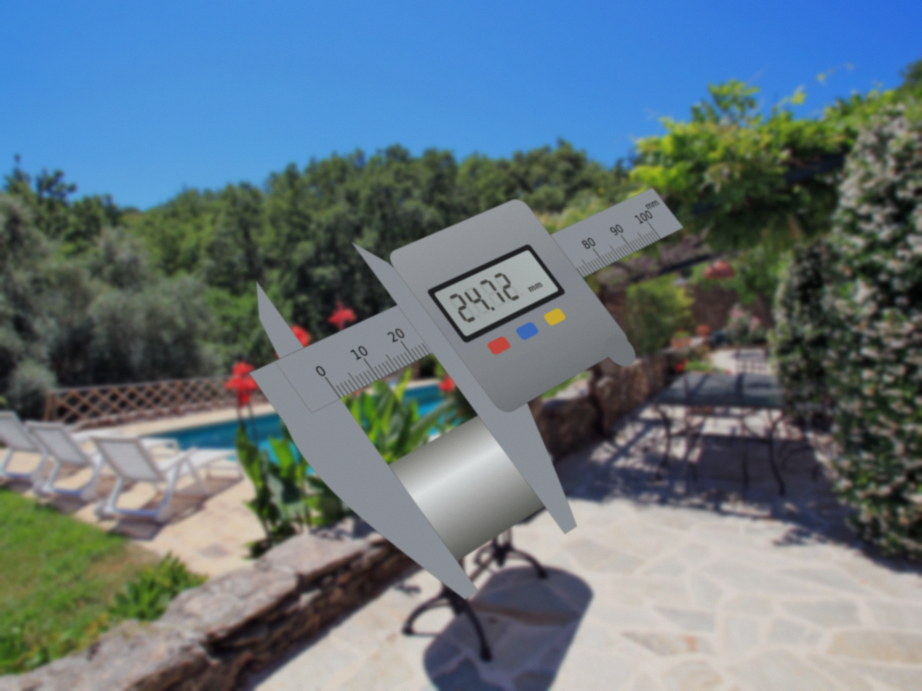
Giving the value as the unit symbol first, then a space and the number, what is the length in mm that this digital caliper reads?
mm 24.72
